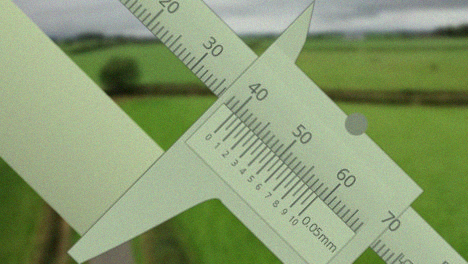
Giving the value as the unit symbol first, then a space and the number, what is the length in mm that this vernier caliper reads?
mm 39.8
